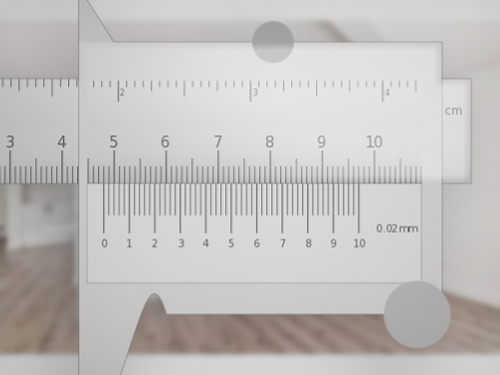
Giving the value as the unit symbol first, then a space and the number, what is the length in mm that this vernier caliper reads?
mm 48.0
